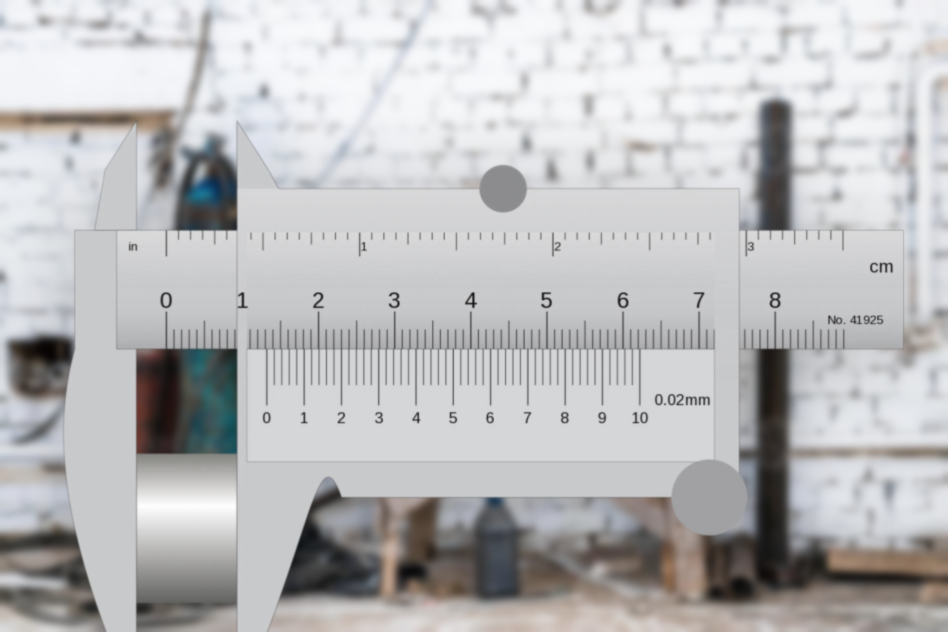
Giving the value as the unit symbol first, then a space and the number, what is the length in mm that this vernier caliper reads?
mm 13.2
